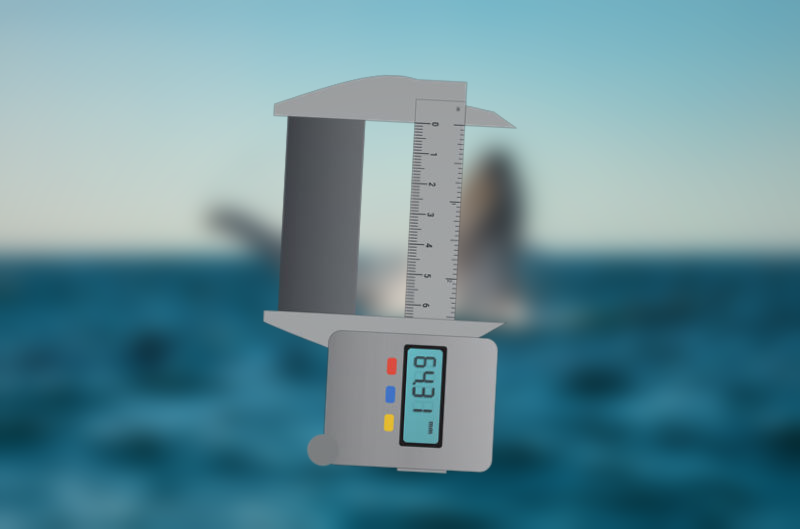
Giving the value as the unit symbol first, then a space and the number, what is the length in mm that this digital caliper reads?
mm 64.31
